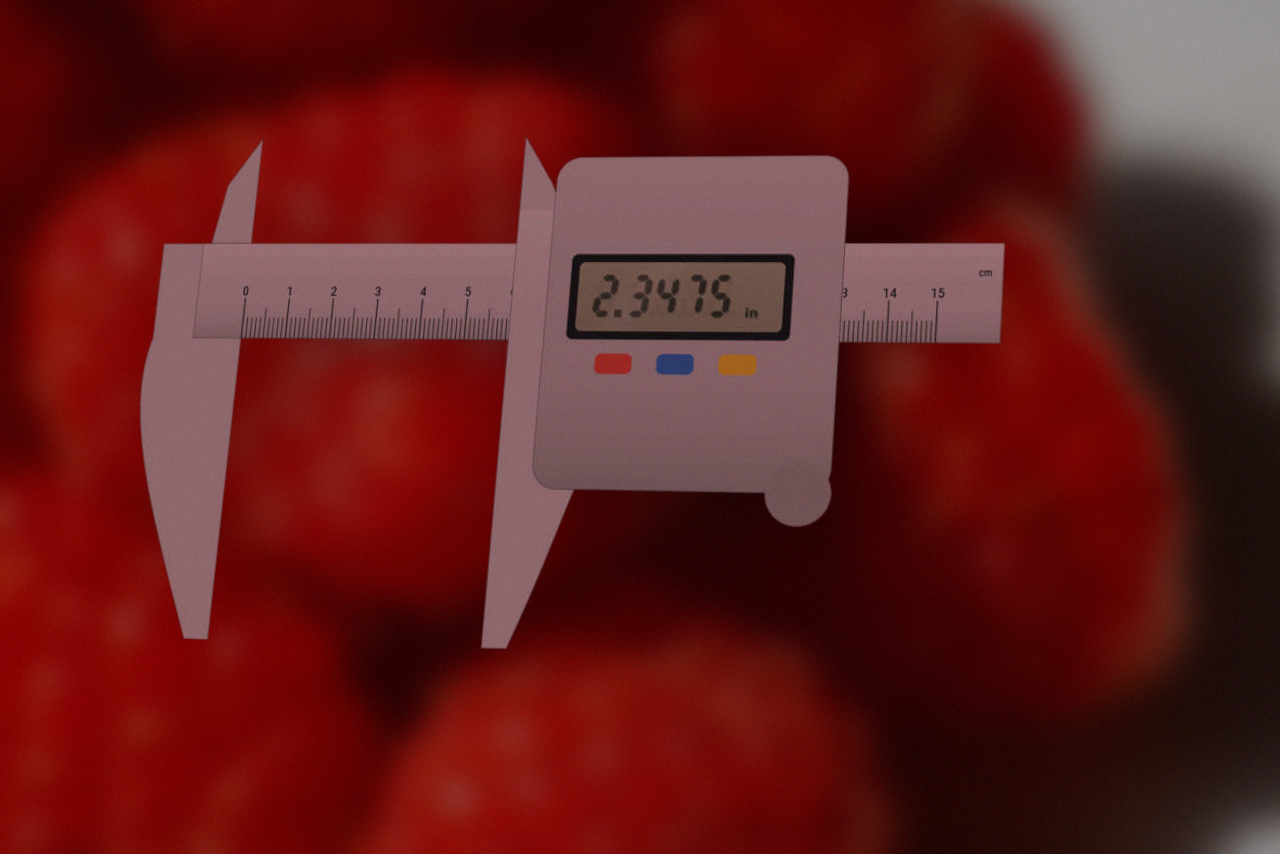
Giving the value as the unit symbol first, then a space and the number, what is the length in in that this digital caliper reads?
in 2.3475
